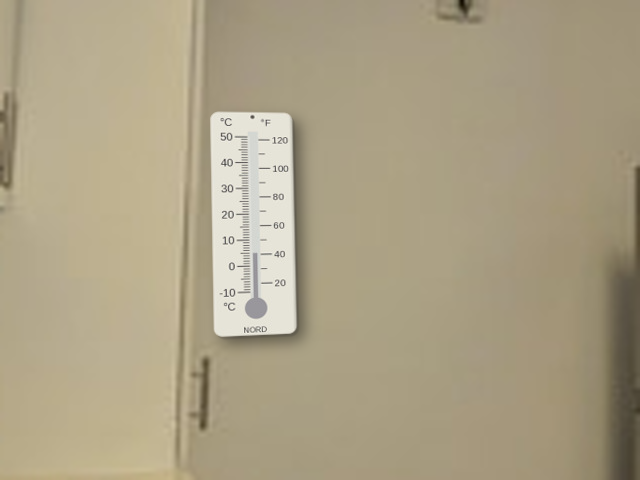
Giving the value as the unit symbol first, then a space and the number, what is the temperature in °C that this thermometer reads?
°C 5
